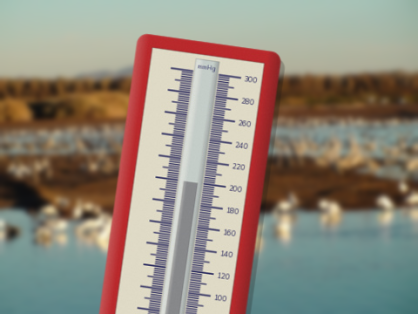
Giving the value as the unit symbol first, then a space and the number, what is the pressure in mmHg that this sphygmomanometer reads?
mmHg 200
